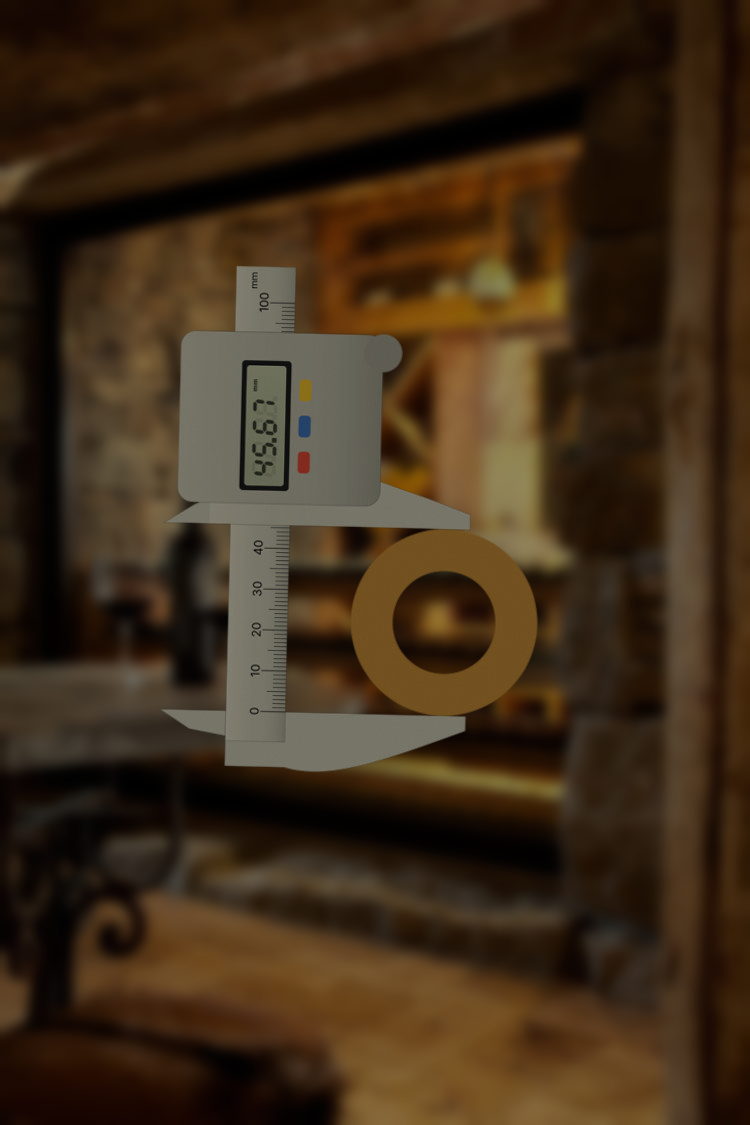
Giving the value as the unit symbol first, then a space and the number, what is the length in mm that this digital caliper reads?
mm 45.67
